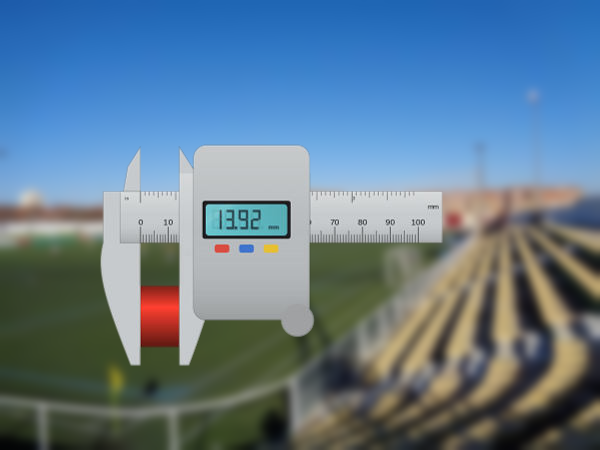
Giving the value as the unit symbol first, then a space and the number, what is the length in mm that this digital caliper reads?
mm 13.92
